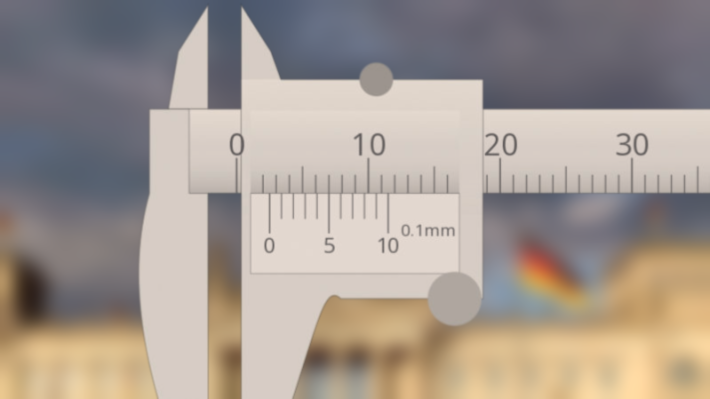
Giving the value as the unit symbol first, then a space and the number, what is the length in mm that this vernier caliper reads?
mm 2.5
